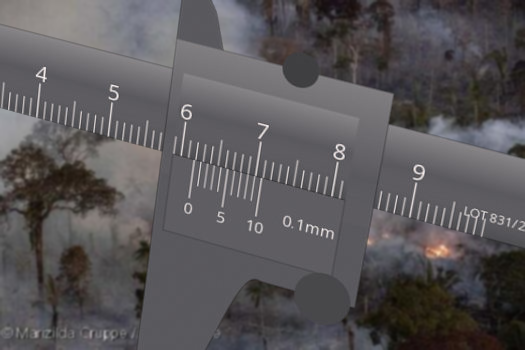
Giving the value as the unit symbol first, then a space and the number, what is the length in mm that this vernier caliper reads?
mm 61.8
